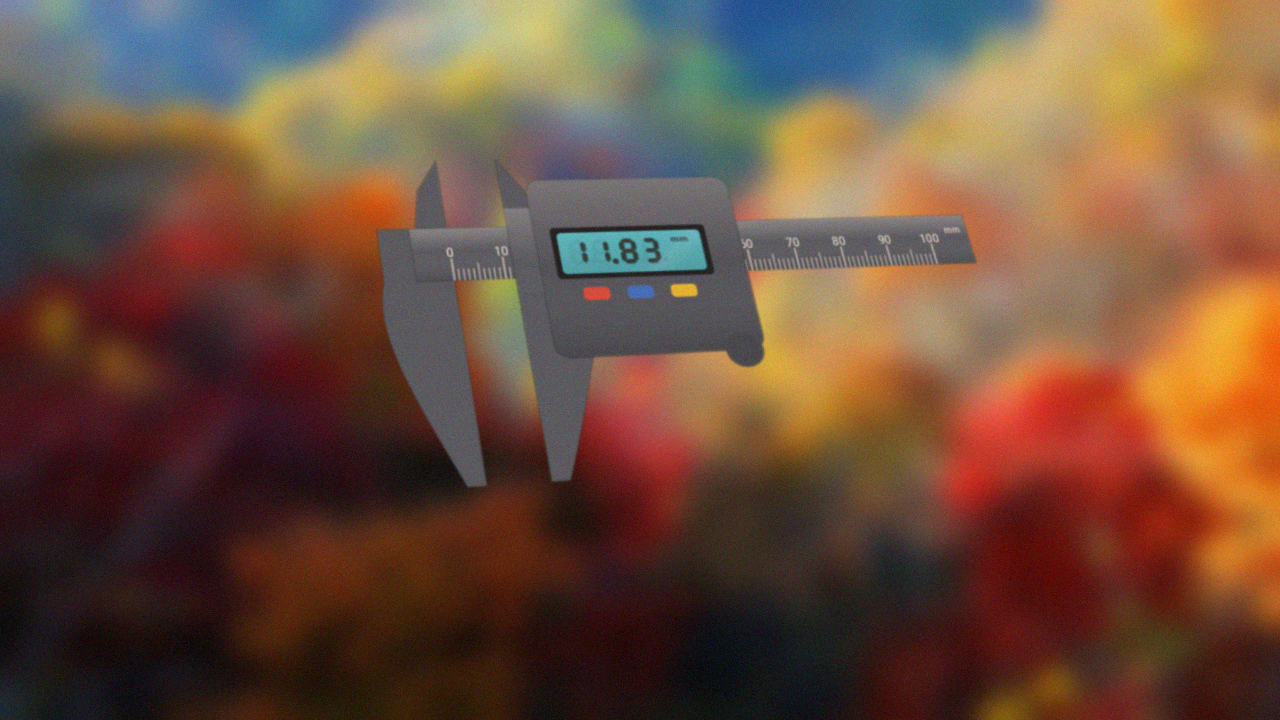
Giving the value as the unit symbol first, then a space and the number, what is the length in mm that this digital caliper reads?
mm 11.83
